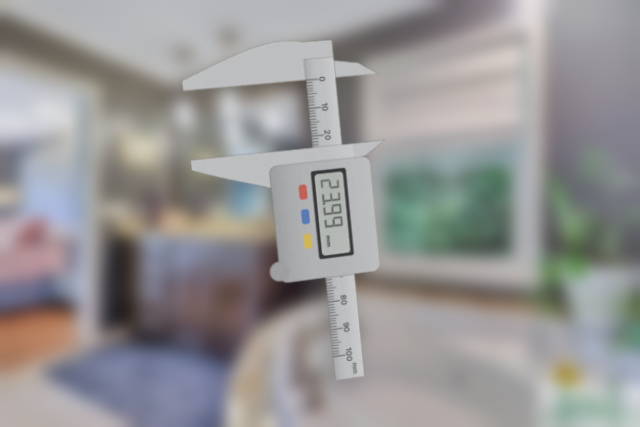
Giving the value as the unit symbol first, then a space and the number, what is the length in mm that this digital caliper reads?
mm 23.99
